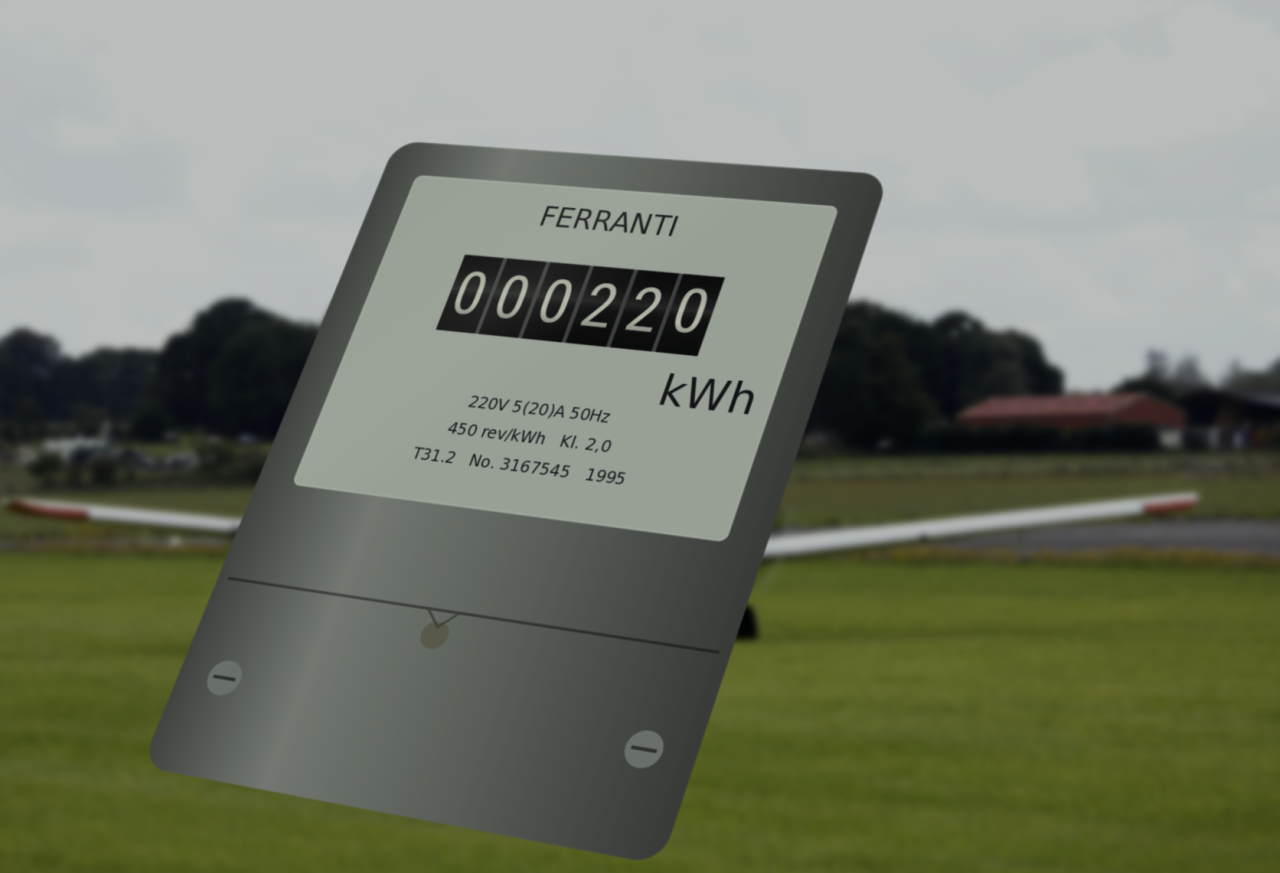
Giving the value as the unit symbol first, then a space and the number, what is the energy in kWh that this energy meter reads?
kWh 220
